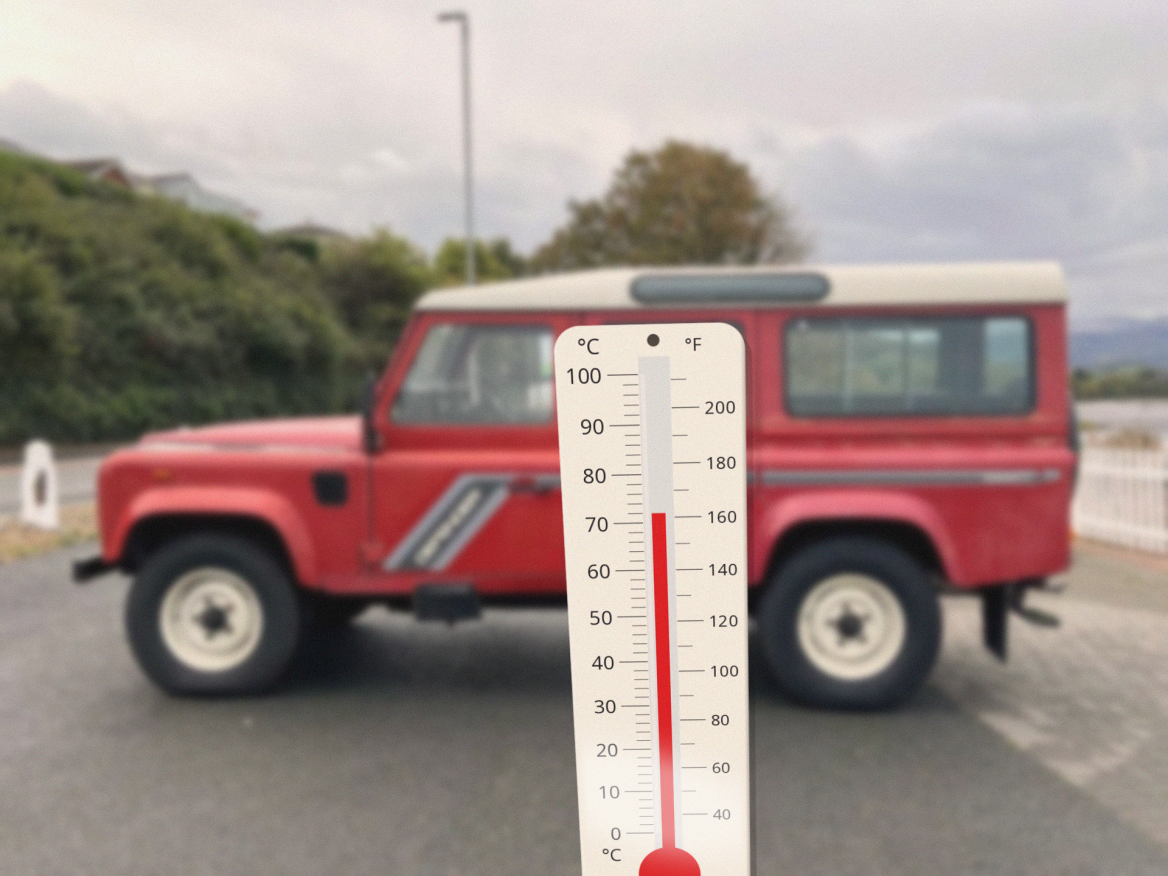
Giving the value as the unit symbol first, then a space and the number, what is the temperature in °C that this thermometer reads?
°C 72
